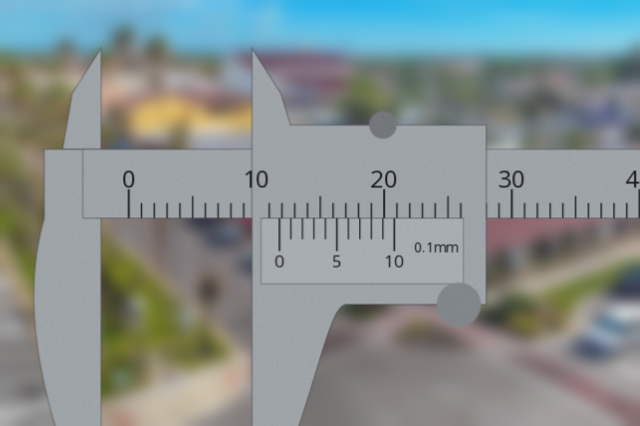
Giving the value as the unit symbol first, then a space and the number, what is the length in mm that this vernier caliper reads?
mm 11.8
